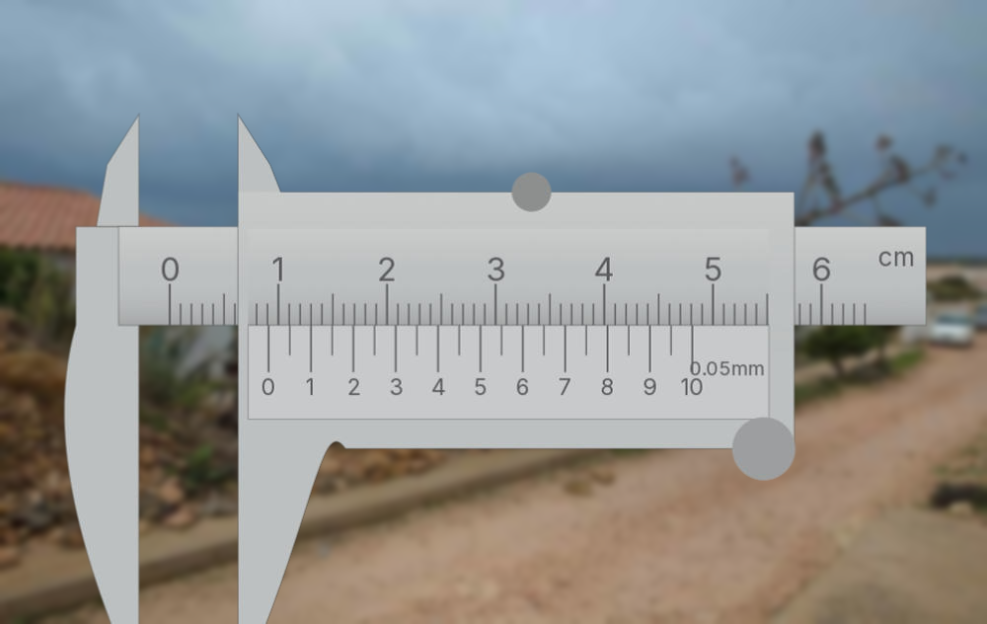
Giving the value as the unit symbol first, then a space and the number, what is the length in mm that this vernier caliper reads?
mm 9.1
